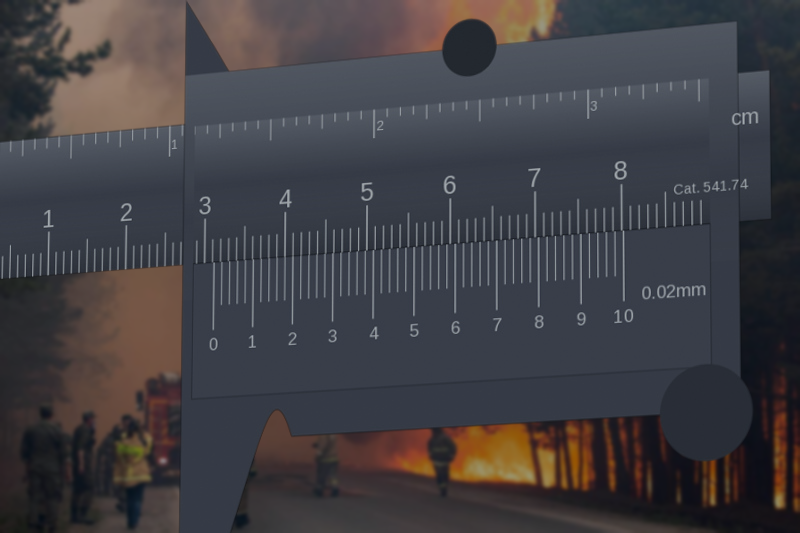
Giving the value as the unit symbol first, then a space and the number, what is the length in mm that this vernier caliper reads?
mm 31.2
